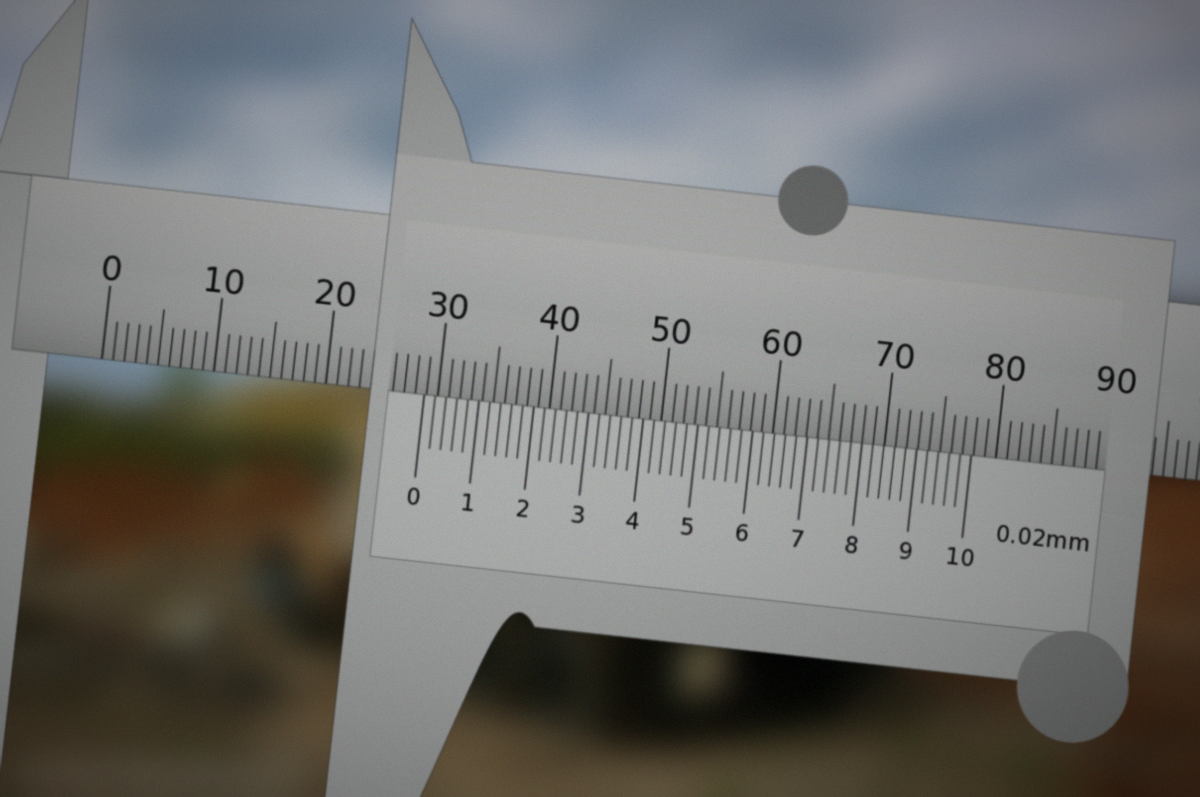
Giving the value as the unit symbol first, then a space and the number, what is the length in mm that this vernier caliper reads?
mm 28.8
